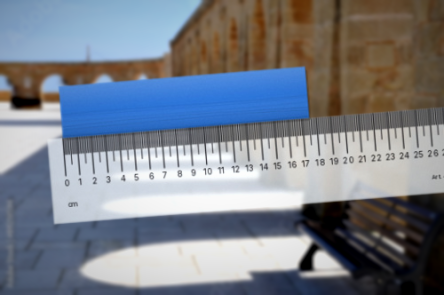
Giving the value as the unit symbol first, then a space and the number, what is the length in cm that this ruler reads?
cm 17.5
